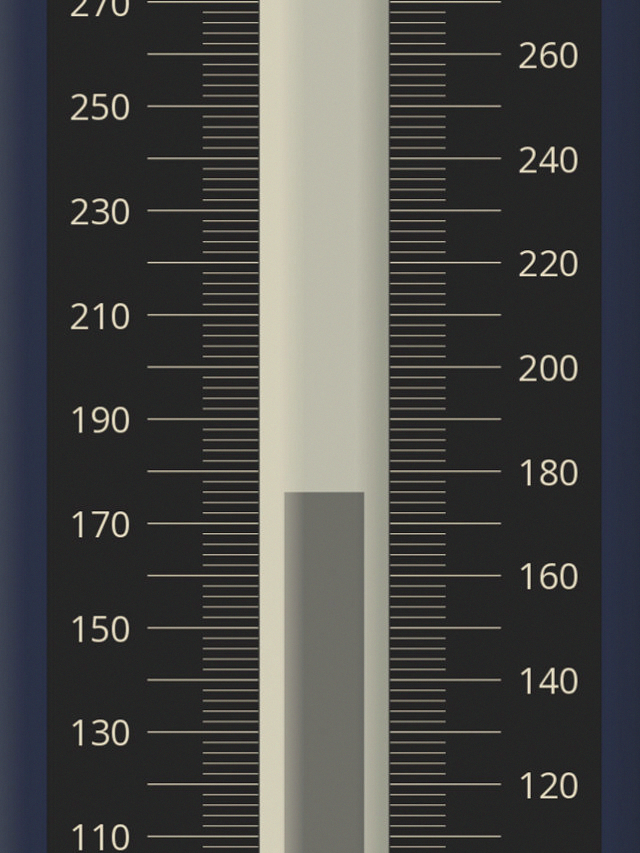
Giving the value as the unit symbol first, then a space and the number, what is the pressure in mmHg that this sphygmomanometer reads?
mmHg 176
